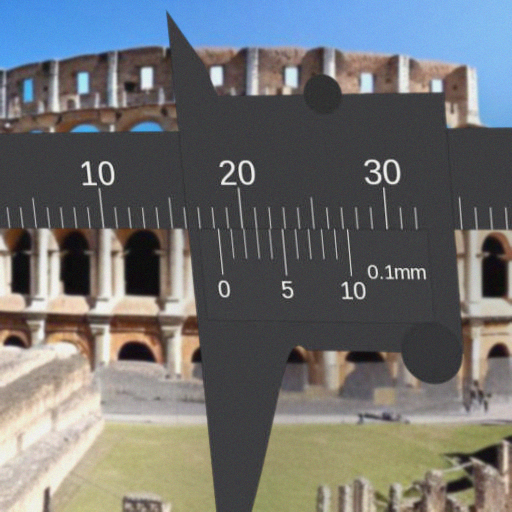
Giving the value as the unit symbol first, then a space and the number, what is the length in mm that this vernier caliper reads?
mm 18.3
